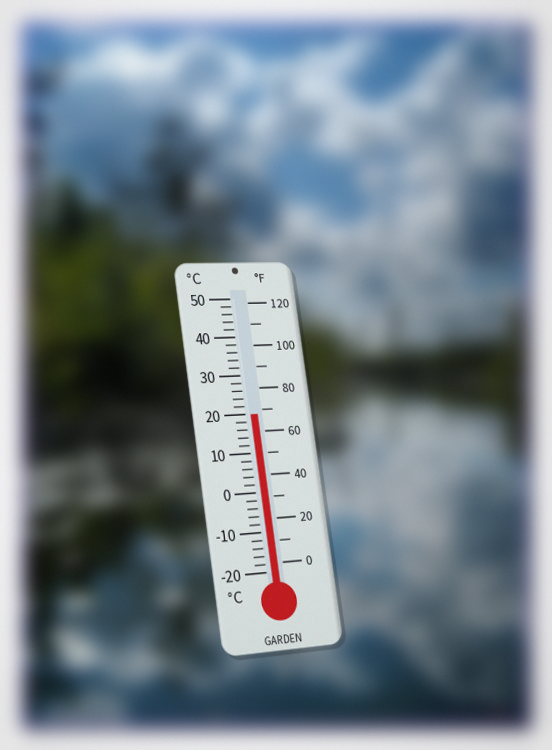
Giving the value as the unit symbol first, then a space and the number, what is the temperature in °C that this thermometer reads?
°C 20
